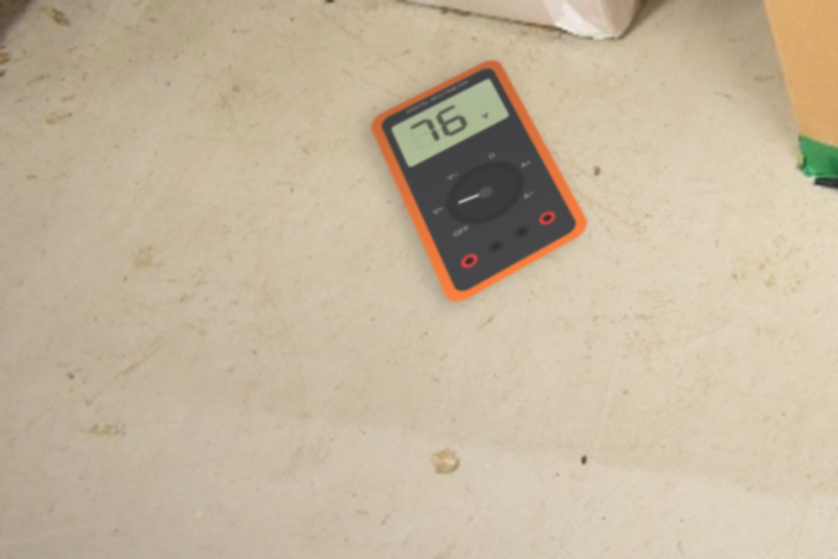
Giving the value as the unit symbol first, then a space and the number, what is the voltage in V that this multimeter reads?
V 76
